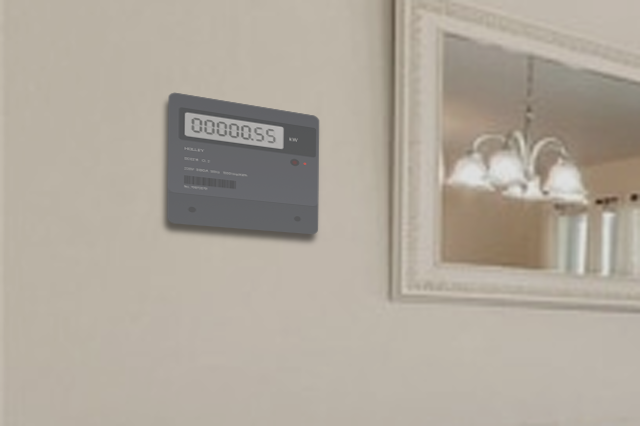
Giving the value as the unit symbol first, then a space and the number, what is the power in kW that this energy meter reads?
kW 0.55
